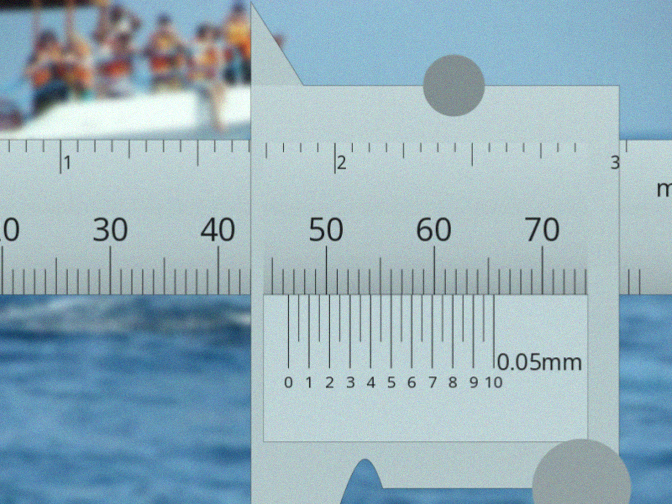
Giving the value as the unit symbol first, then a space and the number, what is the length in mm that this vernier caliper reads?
mm 46.5
